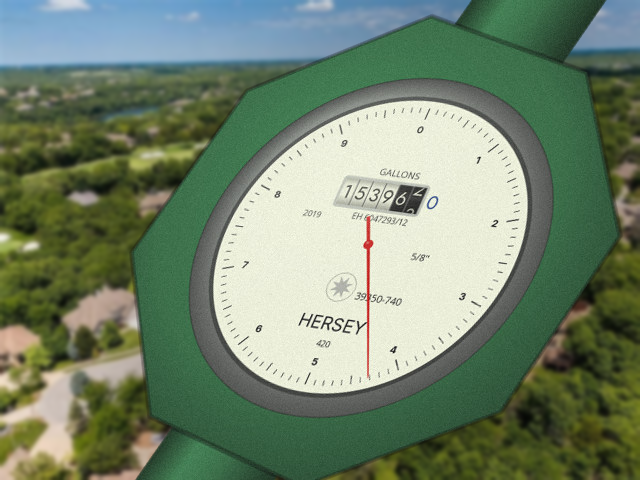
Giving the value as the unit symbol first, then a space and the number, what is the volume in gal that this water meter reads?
gal 1539624.3
